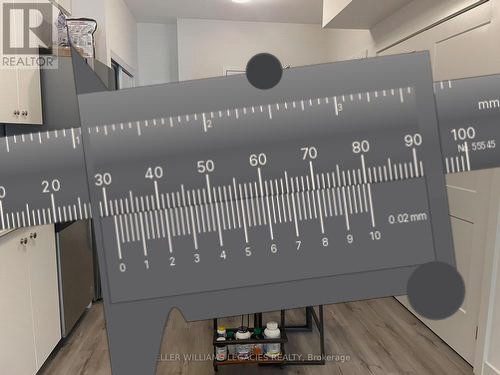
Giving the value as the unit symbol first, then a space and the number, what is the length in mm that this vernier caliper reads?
mm 31.5
